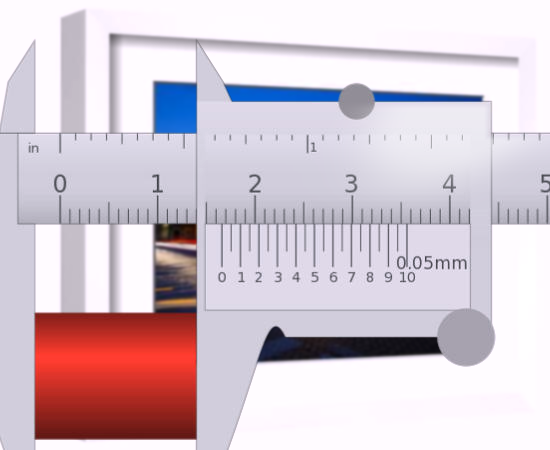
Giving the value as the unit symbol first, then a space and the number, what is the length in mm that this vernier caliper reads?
mm 16.6
